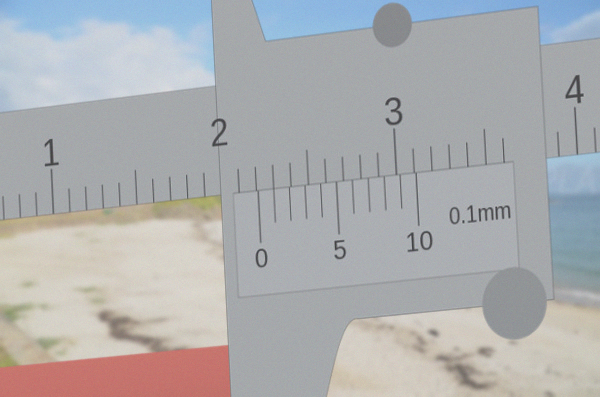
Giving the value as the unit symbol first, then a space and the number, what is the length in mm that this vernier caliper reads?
mm 22.1
